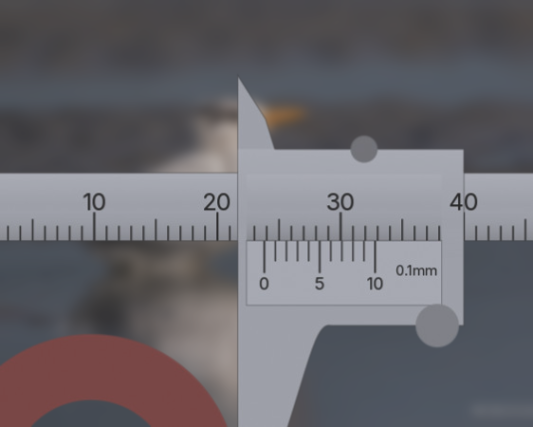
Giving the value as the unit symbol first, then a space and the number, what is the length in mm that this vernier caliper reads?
mm 23.8
